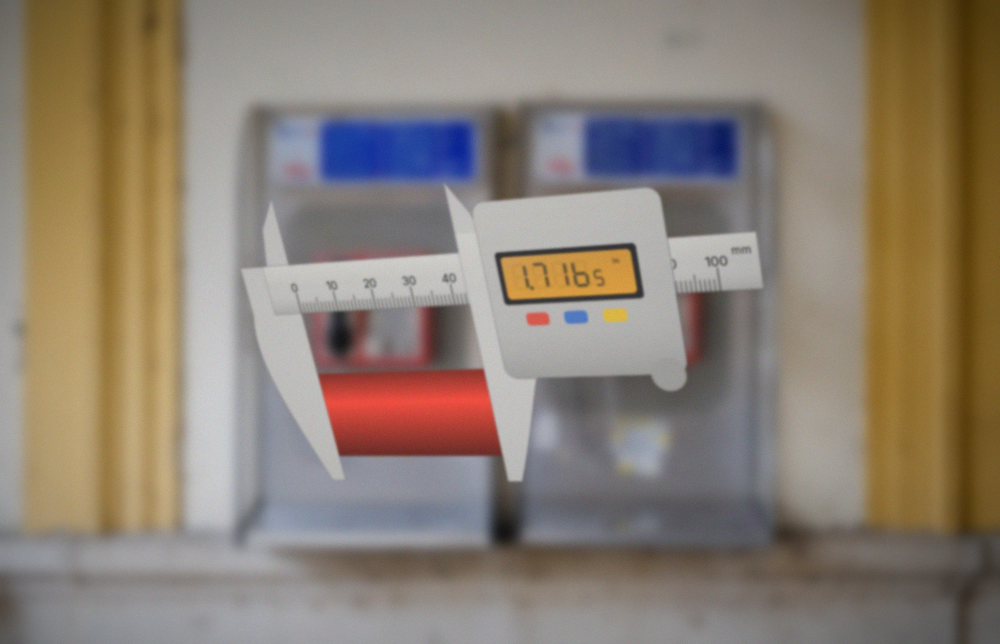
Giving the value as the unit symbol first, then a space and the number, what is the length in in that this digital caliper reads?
in 1.7165
